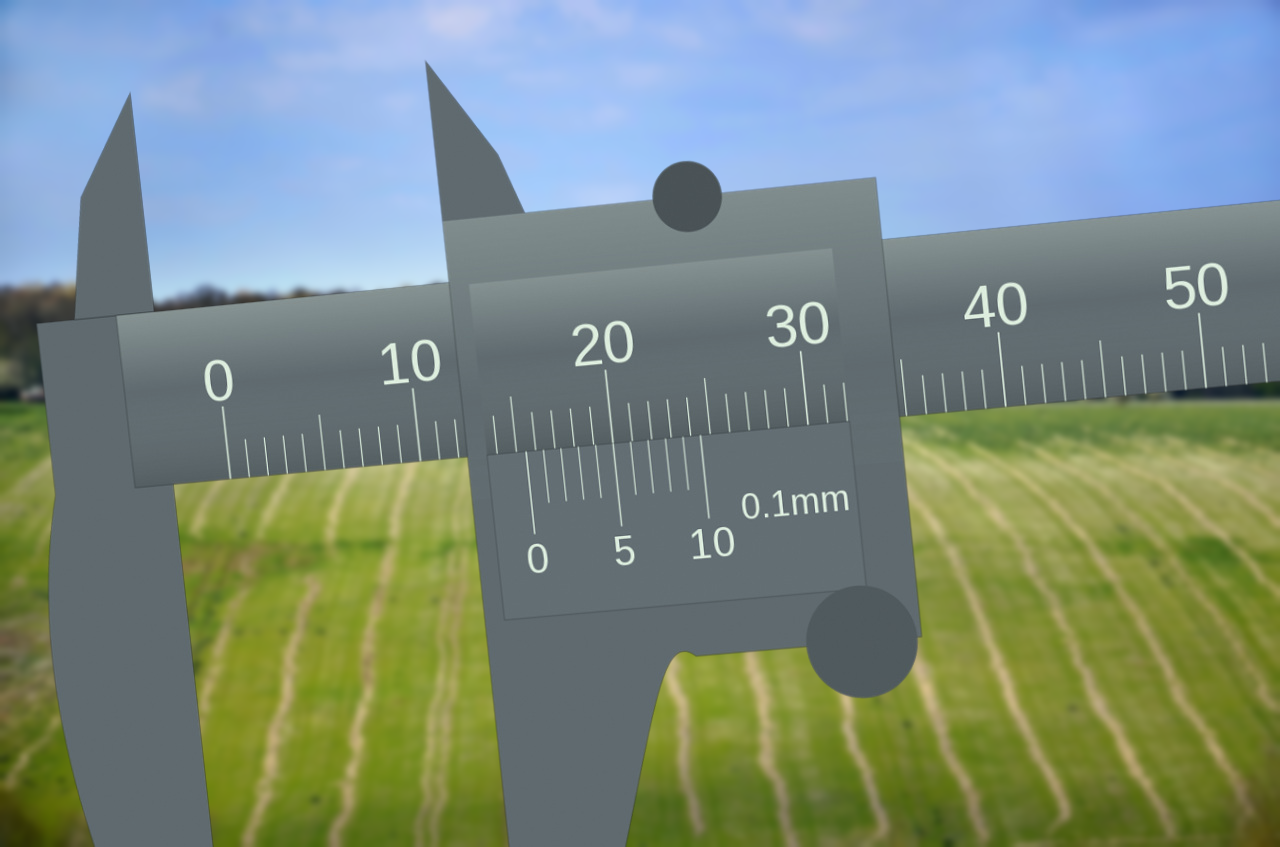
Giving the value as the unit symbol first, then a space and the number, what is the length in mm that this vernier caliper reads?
mm 15.5
